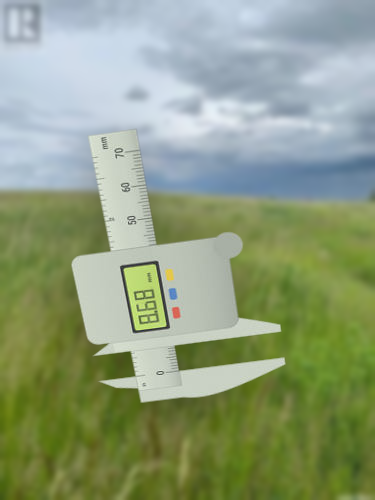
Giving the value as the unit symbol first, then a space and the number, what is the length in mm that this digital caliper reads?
mm 8.68
